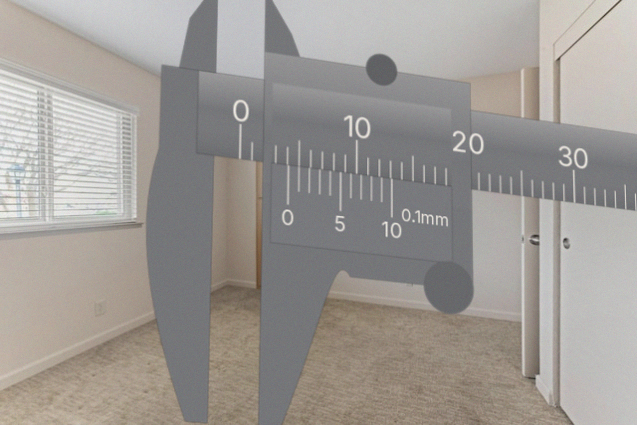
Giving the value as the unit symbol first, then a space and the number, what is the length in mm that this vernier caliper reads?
mm 4.1
